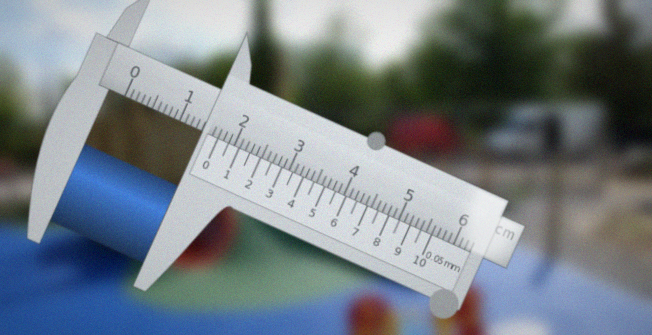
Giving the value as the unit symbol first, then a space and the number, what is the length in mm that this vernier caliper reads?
mm 17.0
